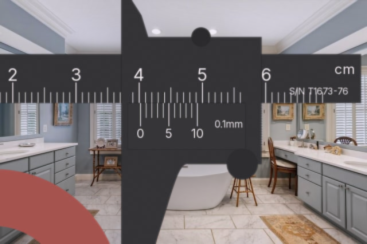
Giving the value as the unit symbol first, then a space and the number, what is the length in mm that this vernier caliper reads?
mm 40.2
